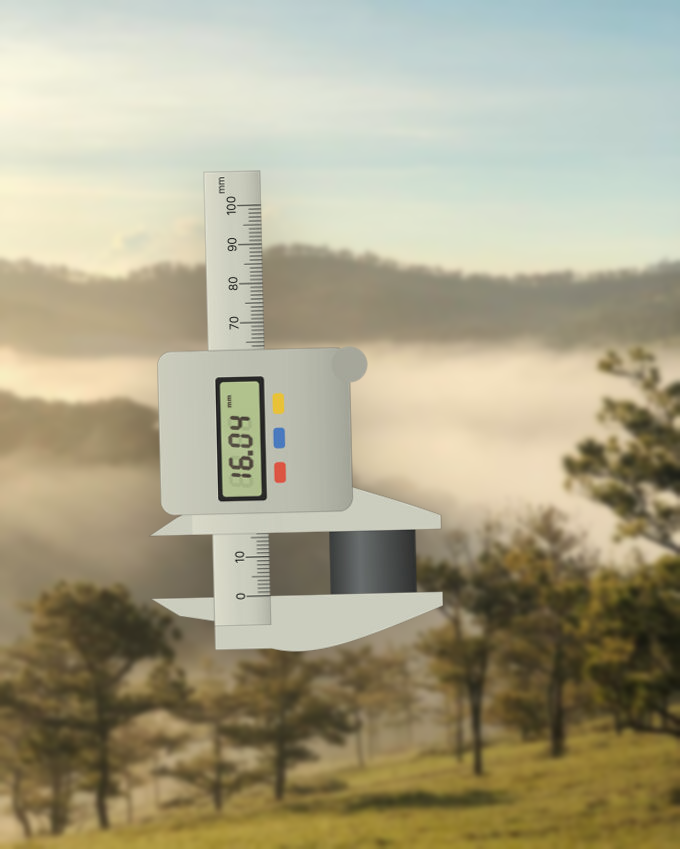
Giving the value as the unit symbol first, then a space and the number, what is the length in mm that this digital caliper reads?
mm 16.04
